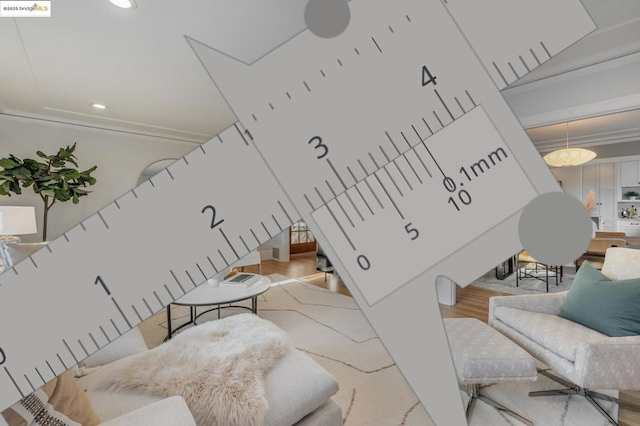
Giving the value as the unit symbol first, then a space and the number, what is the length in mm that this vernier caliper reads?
mm 28.0
